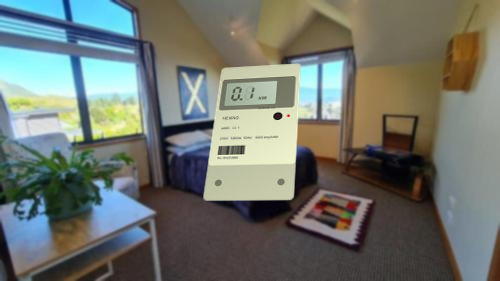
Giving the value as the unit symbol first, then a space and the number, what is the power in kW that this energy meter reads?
kW 0.1
